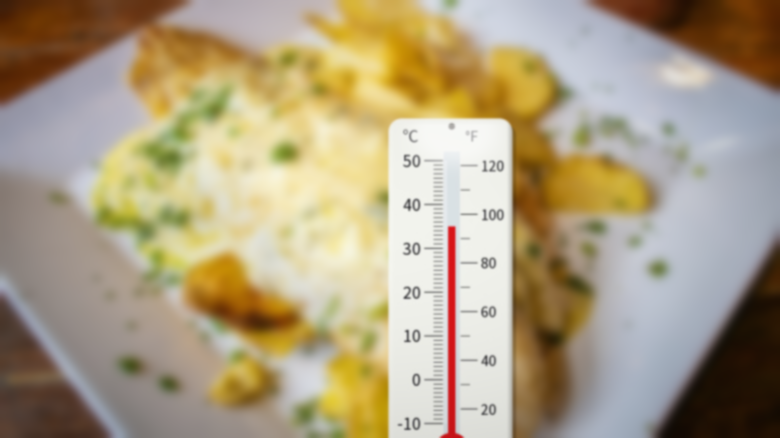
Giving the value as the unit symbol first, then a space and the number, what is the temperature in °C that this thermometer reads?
°C 35
